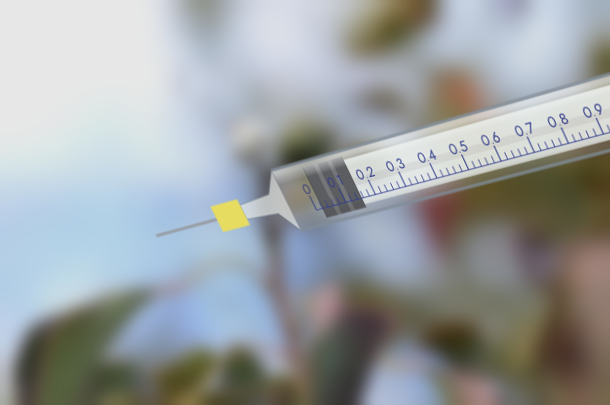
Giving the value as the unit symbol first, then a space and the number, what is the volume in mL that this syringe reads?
mL 0.02
